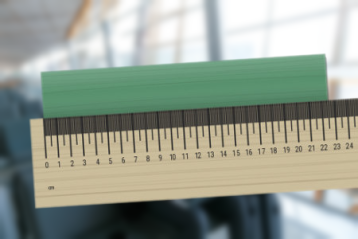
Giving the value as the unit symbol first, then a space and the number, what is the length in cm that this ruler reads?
cm 22.5
